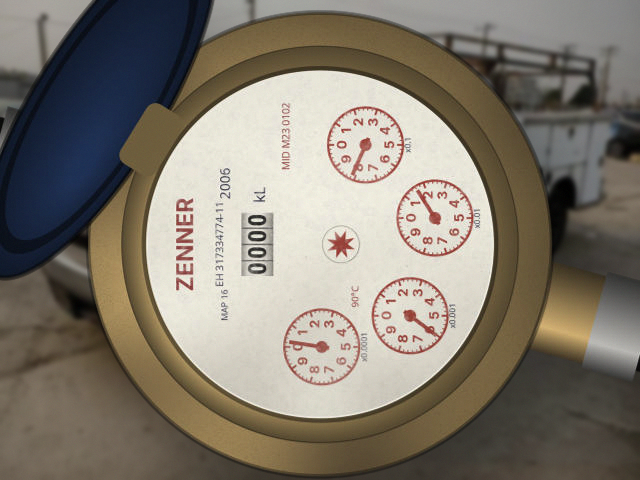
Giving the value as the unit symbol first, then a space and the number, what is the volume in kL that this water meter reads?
kL 0.8160
